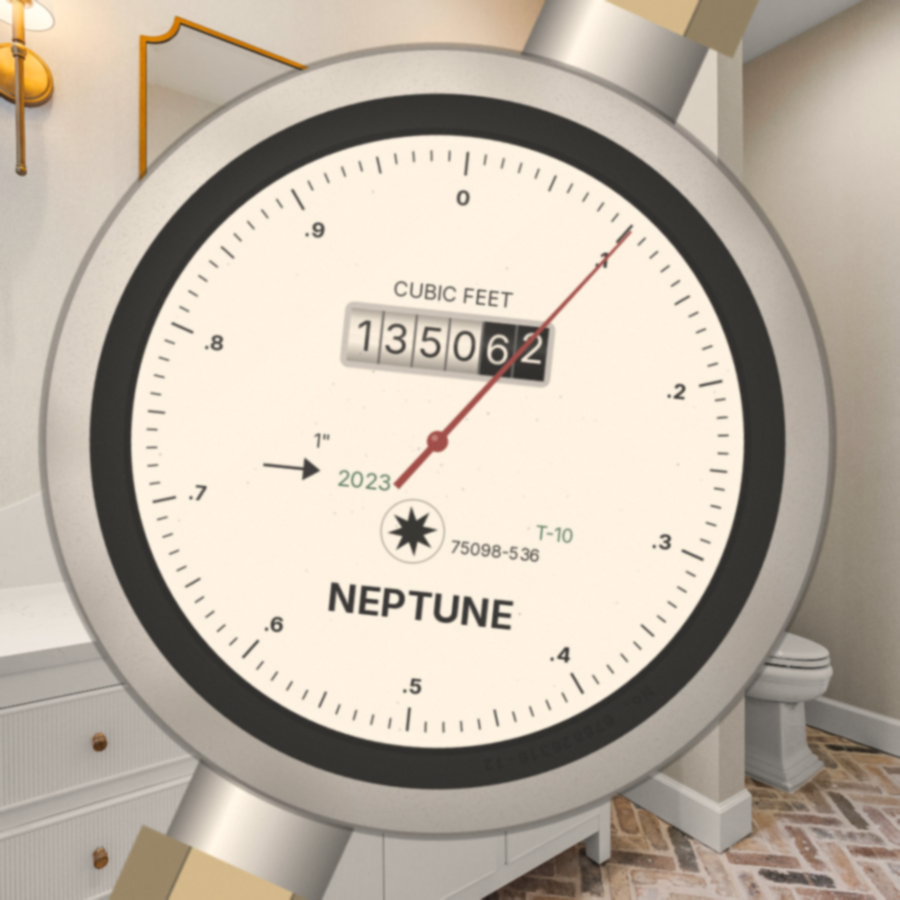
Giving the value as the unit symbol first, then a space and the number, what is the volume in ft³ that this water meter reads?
ft³ 135062.10
